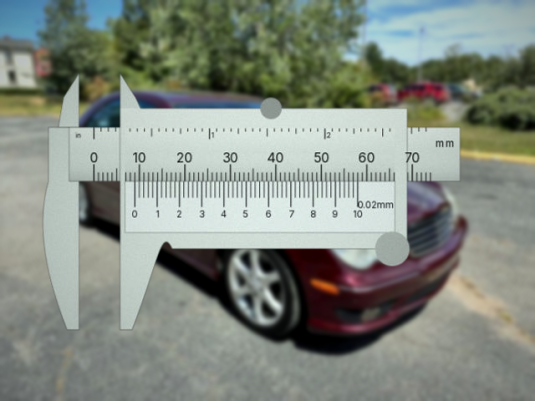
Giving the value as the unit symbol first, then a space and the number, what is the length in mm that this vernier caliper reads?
mm 9.0
